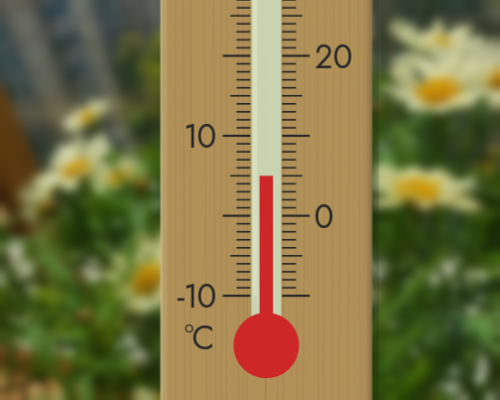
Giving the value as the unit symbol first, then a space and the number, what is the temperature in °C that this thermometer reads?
°C 5
